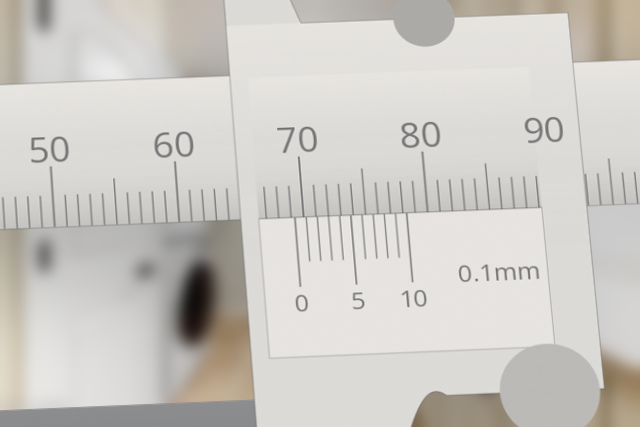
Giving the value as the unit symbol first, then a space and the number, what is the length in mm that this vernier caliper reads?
mm 69.3
